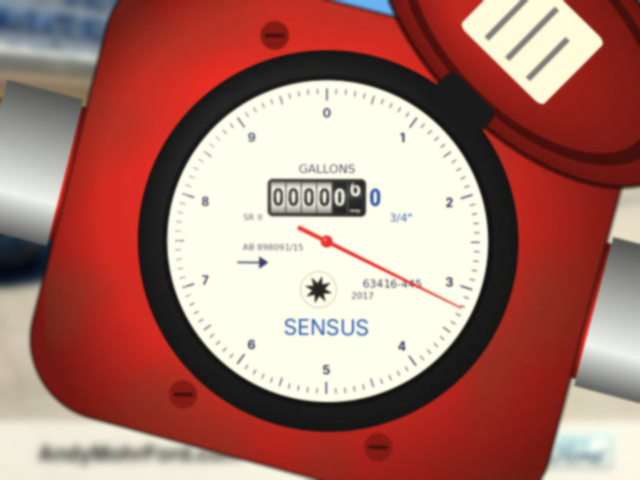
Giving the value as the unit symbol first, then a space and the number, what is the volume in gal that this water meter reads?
gal 63.2
